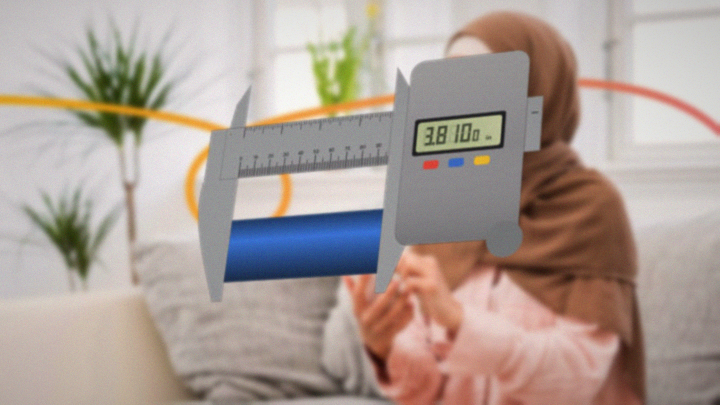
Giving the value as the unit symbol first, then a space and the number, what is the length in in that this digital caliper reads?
in 3.8100
